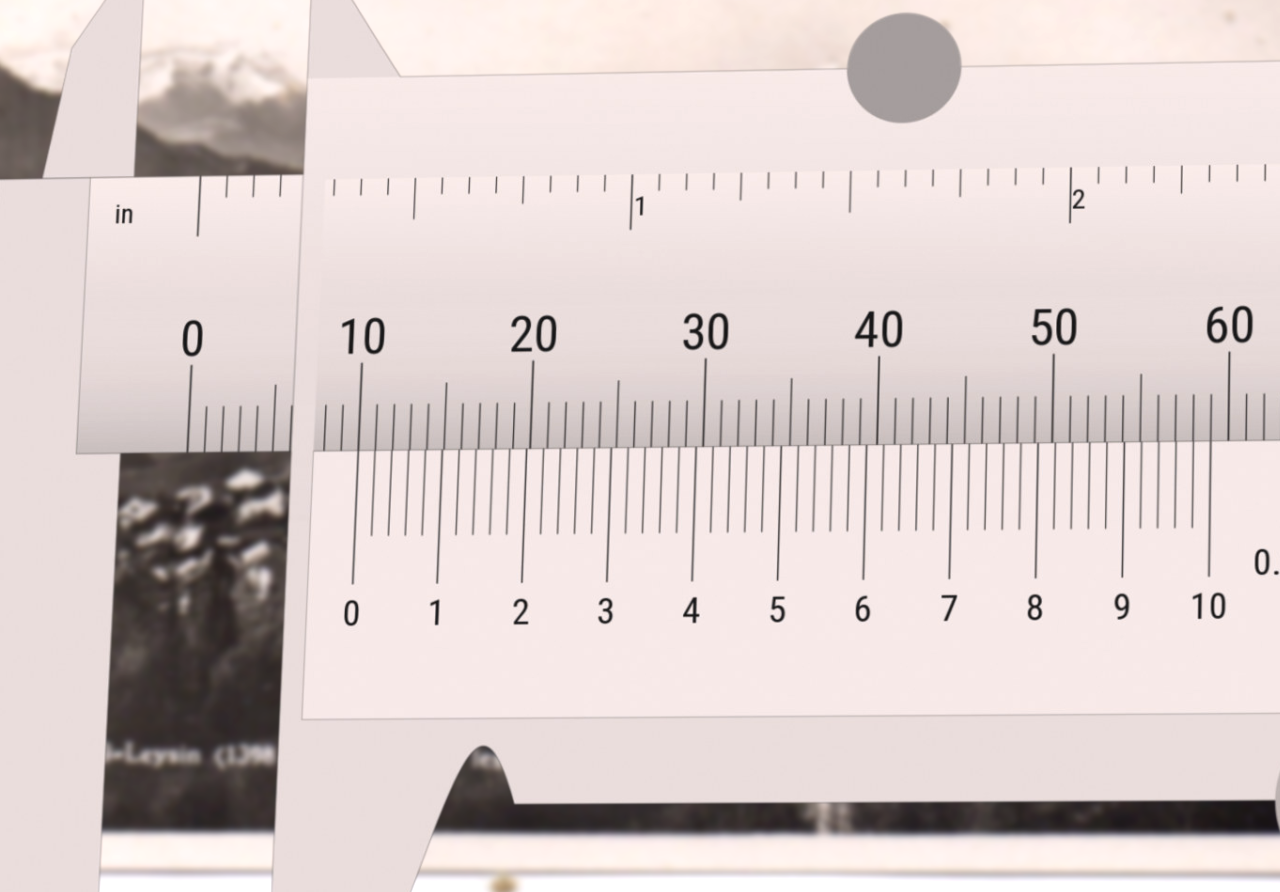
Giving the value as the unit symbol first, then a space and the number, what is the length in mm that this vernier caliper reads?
mm 10.0
